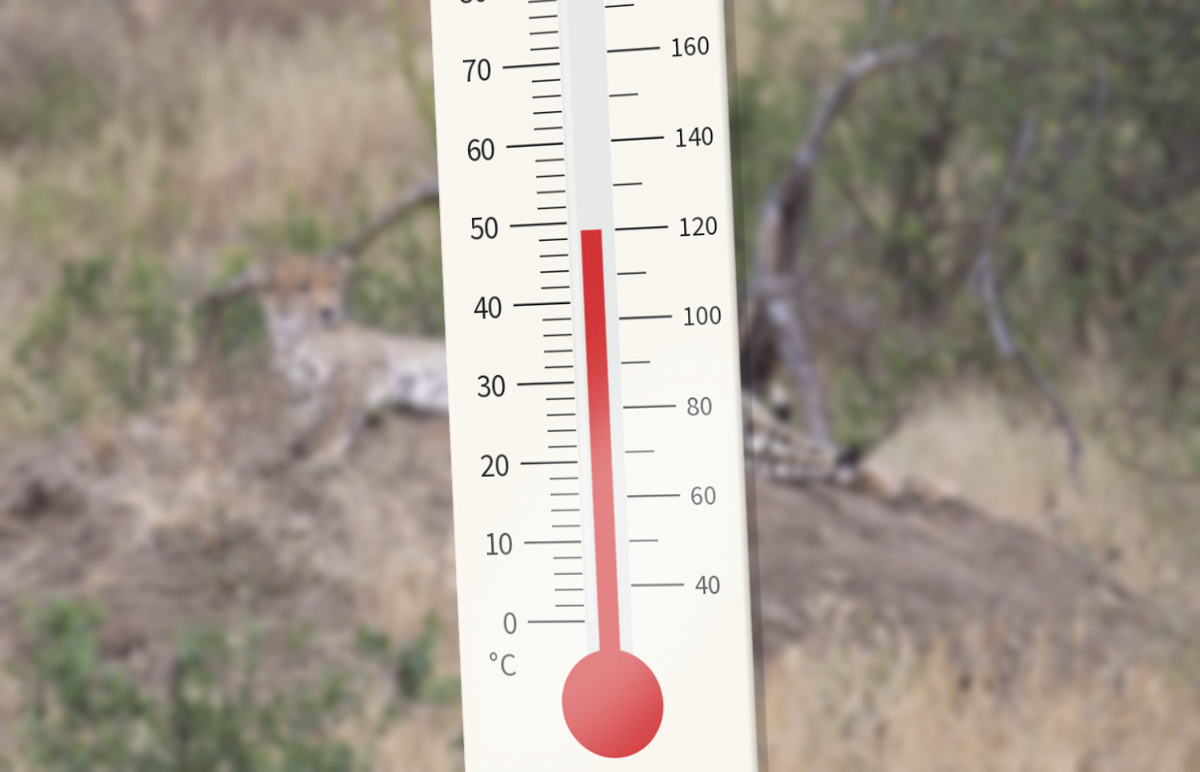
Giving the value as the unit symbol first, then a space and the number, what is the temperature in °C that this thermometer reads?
°C 49
